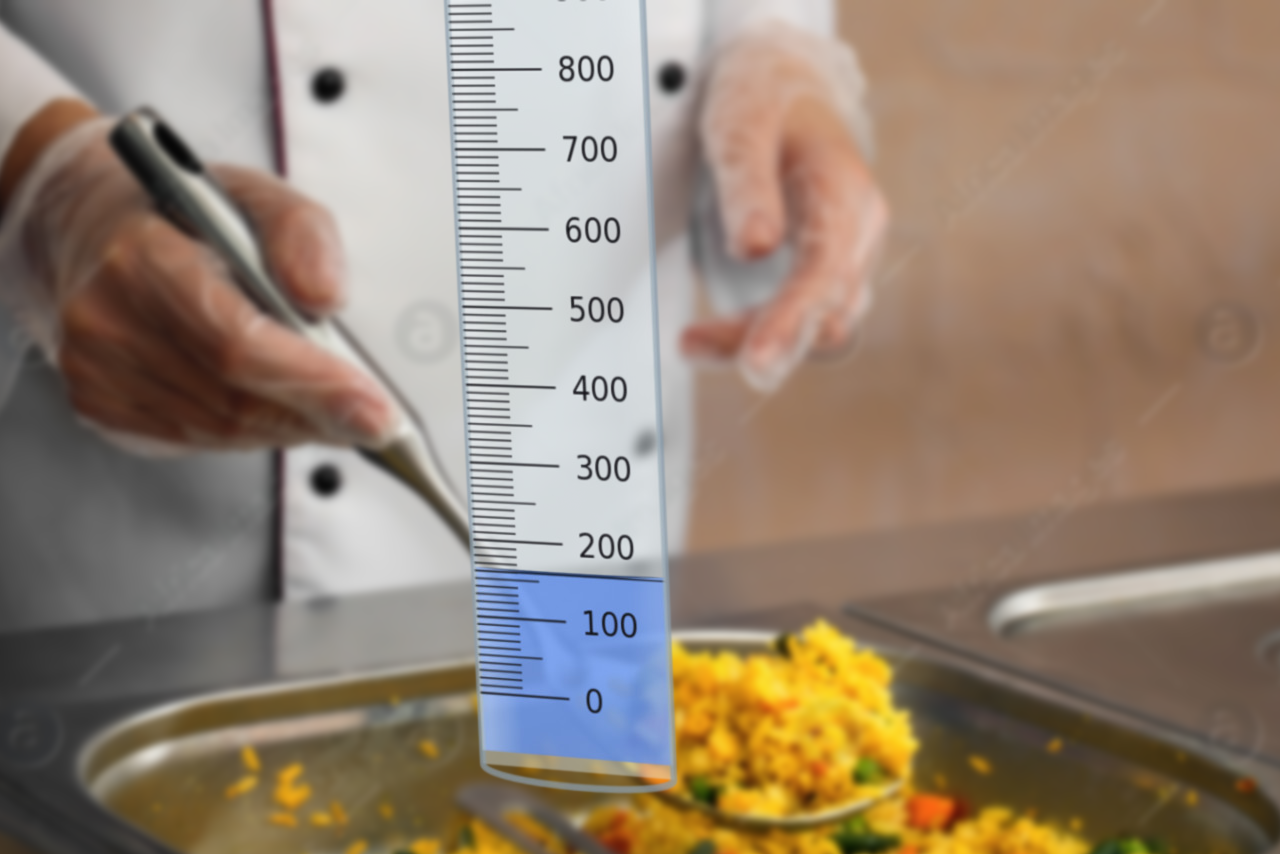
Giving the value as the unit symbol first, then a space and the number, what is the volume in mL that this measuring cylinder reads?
mL 160
